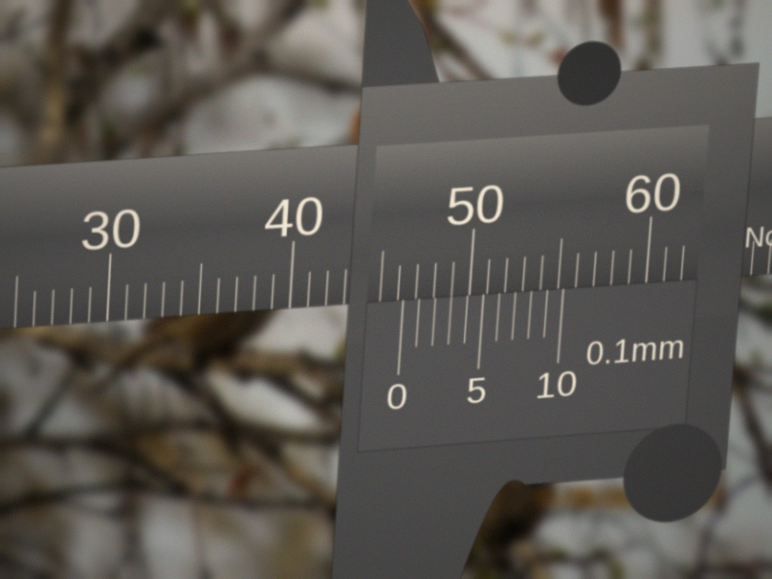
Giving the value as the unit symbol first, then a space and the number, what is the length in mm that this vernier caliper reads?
mm 46.3
